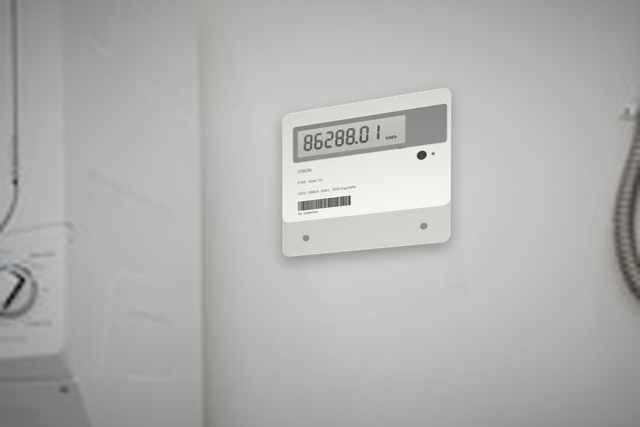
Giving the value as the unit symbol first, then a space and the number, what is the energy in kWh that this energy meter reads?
kWh 86288.01
